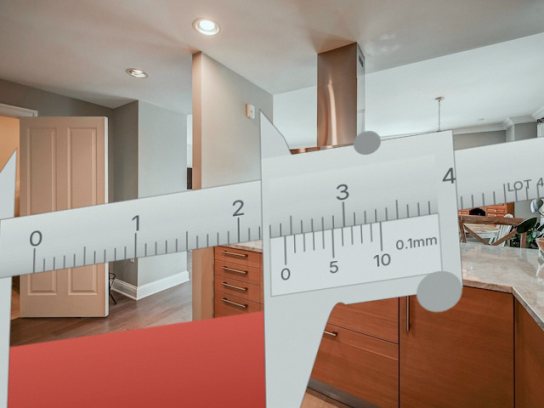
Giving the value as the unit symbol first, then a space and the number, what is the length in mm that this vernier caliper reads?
mm 24.4
